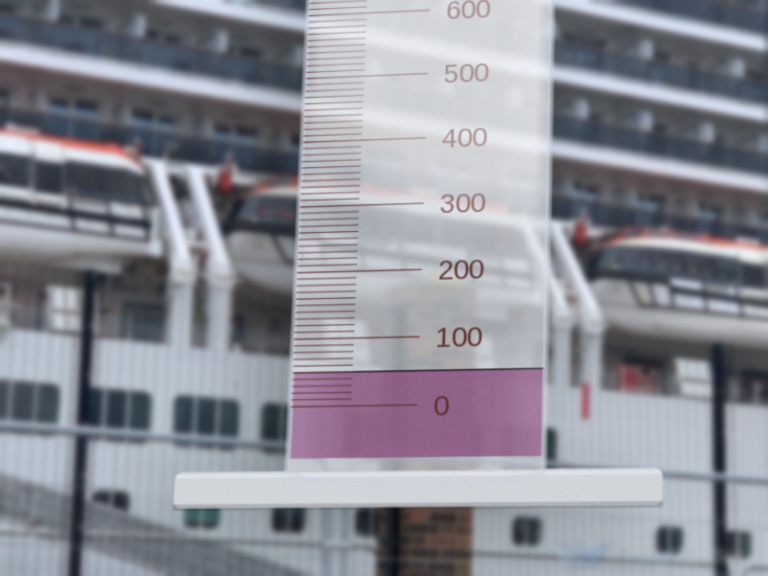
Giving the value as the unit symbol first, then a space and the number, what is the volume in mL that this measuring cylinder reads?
mL 50
